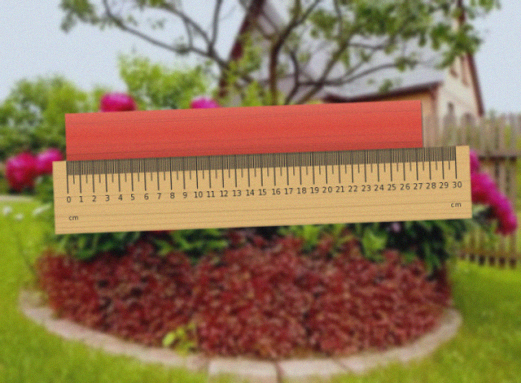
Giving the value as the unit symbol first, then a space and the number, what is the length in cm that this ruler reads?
cm 27.5
